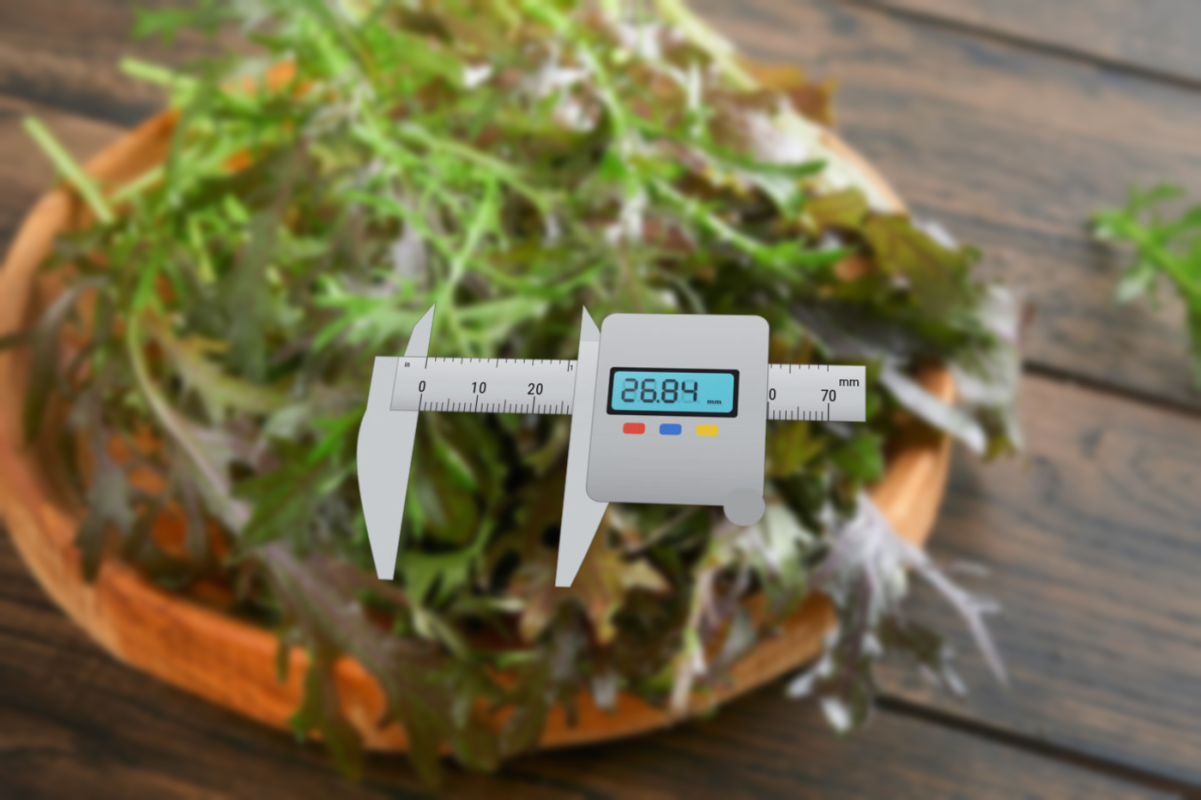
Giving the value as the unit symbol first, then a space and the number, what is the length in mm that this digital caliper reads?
mm 26.84
